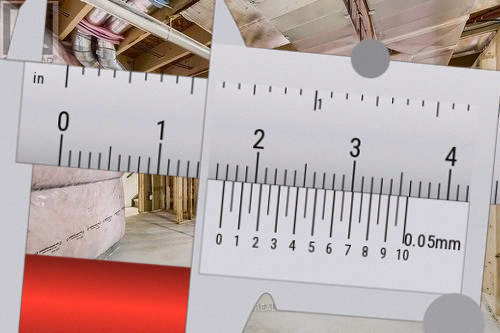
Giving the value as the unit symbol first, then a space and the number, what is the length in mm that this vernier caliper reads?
mm 16.8
